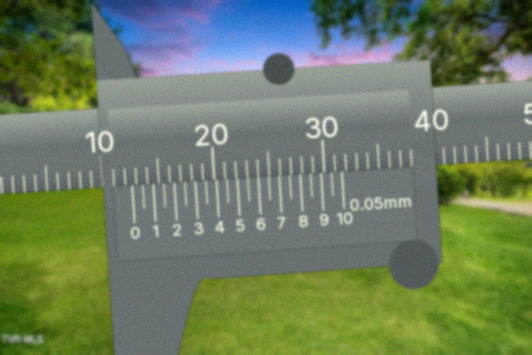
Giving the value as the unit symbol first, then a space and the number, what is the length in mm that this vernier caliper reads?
mm 12.6
